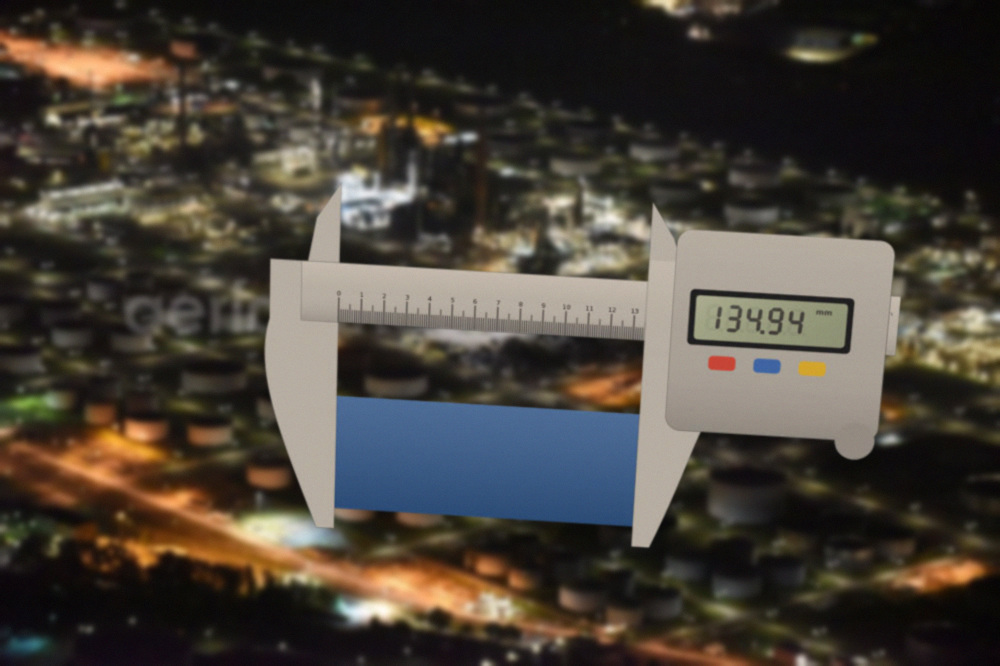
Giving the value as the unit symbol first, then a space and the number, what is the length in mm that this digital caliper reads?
mm 134.94
